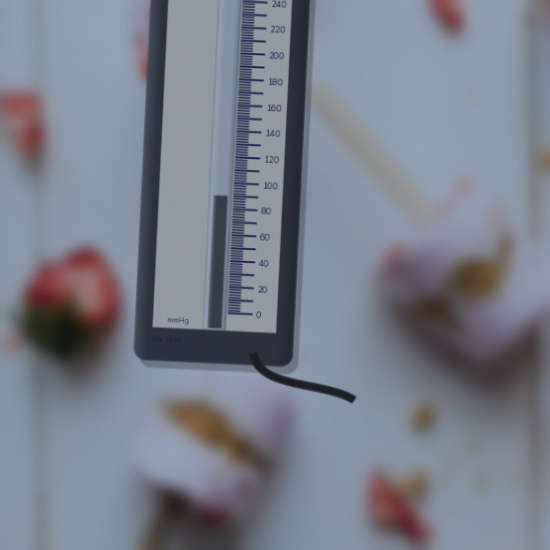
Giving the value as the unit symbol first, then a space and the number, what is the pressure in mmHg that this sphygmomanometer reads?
mmHg 90
